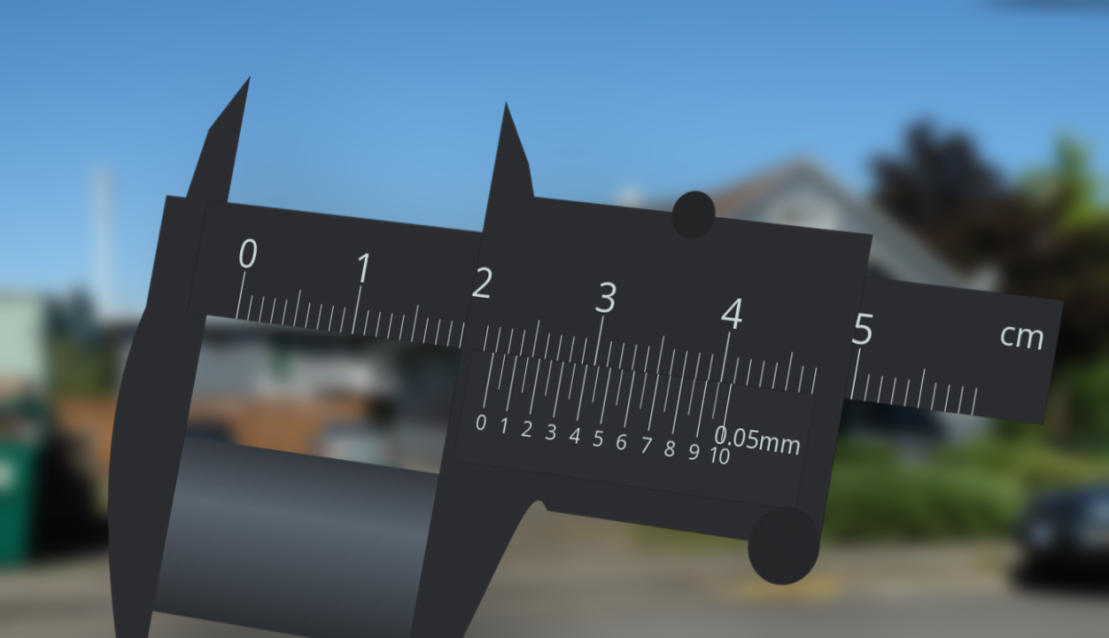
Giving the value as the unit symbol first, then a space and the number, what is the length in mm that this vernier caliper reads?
mm 21.8
